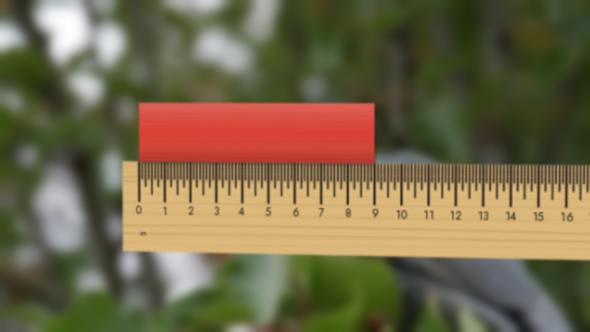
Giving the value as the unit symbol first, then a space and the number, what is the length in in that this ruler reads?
in 9
